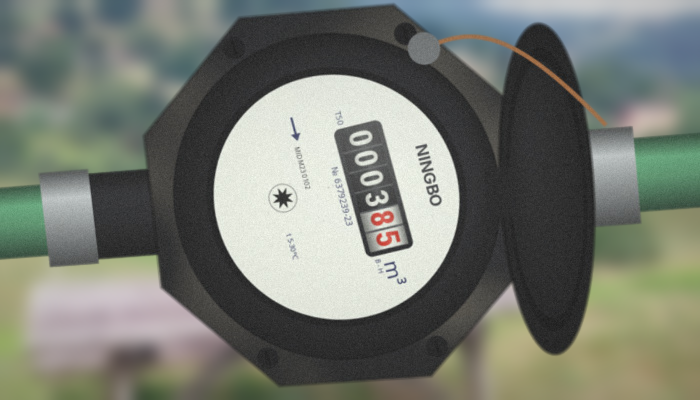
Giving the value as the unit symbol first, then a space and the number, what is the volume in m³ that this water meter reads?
m³ 3.85
